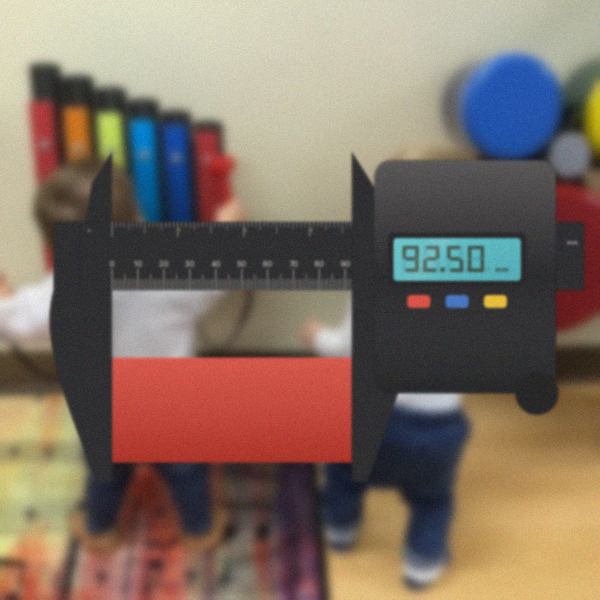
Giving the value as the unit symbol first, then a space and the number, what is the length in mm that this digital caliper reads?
mm 92.50
